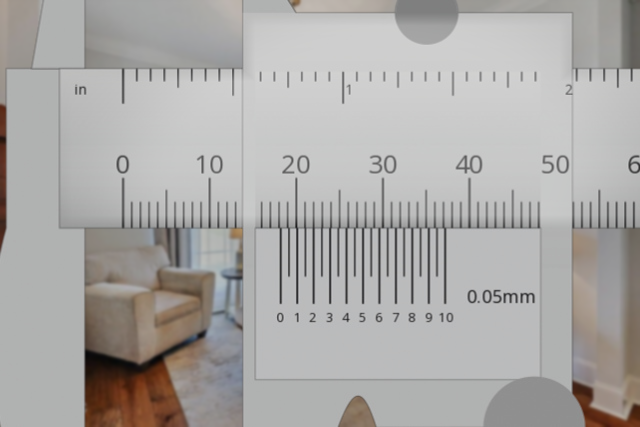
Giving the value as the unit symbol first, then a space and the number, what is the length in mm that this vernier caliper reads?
mm 18.2
